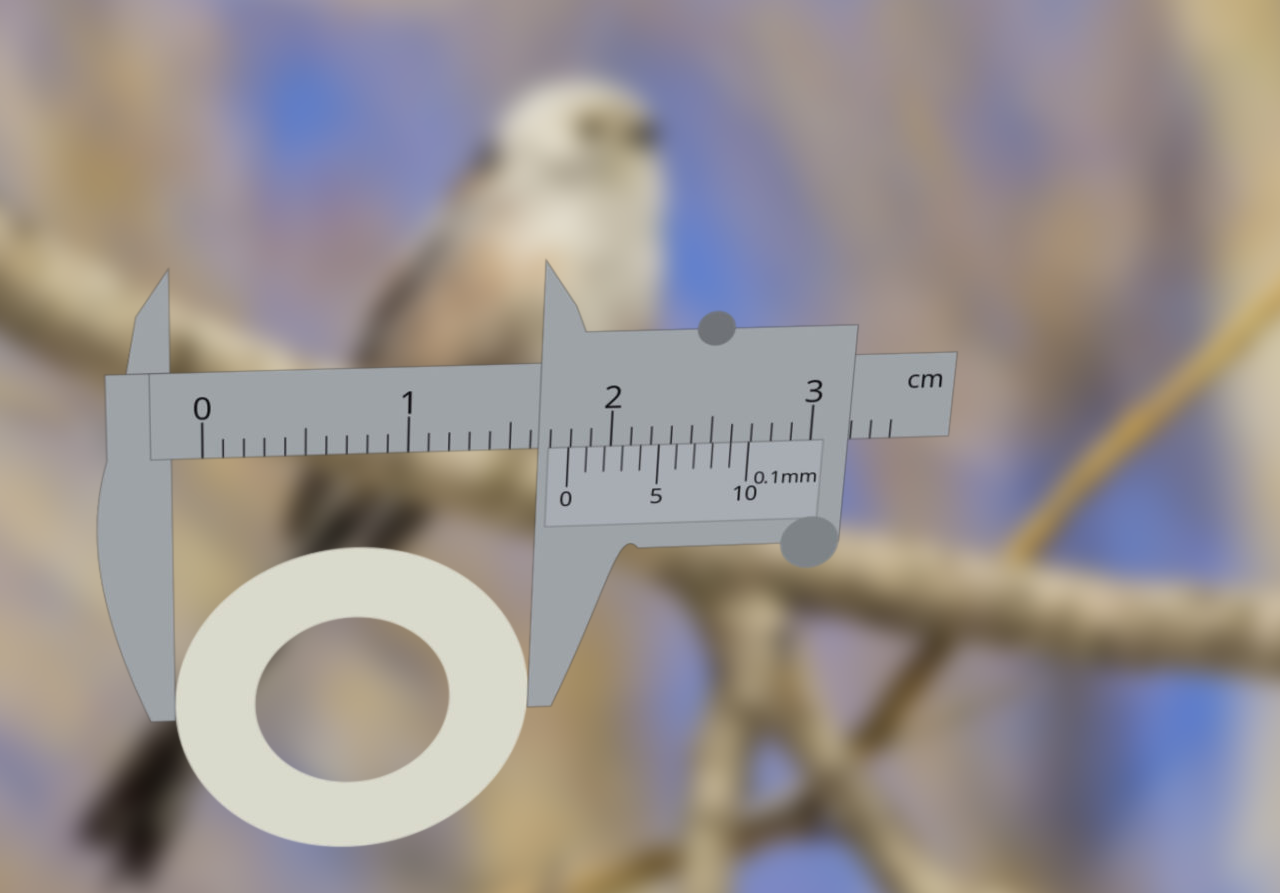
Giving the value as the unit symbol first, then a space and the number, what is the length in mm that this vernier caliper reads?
mm 17.9
